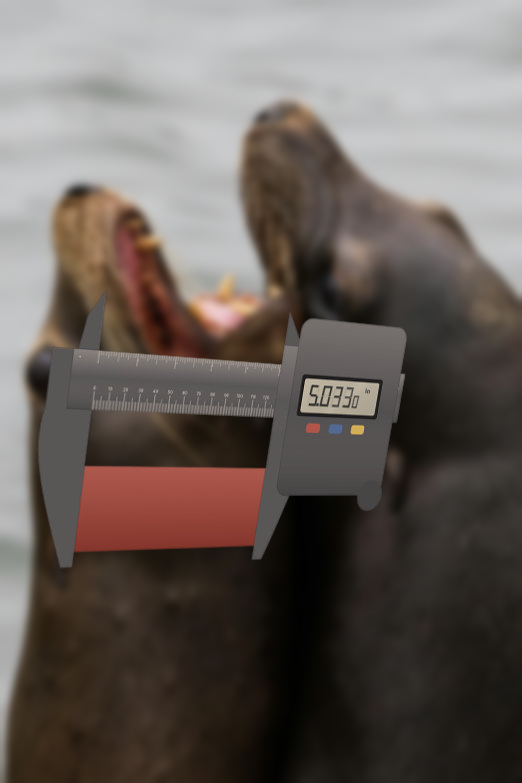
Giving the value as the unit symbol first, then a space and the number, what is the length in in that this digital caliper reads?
in 5.0330
